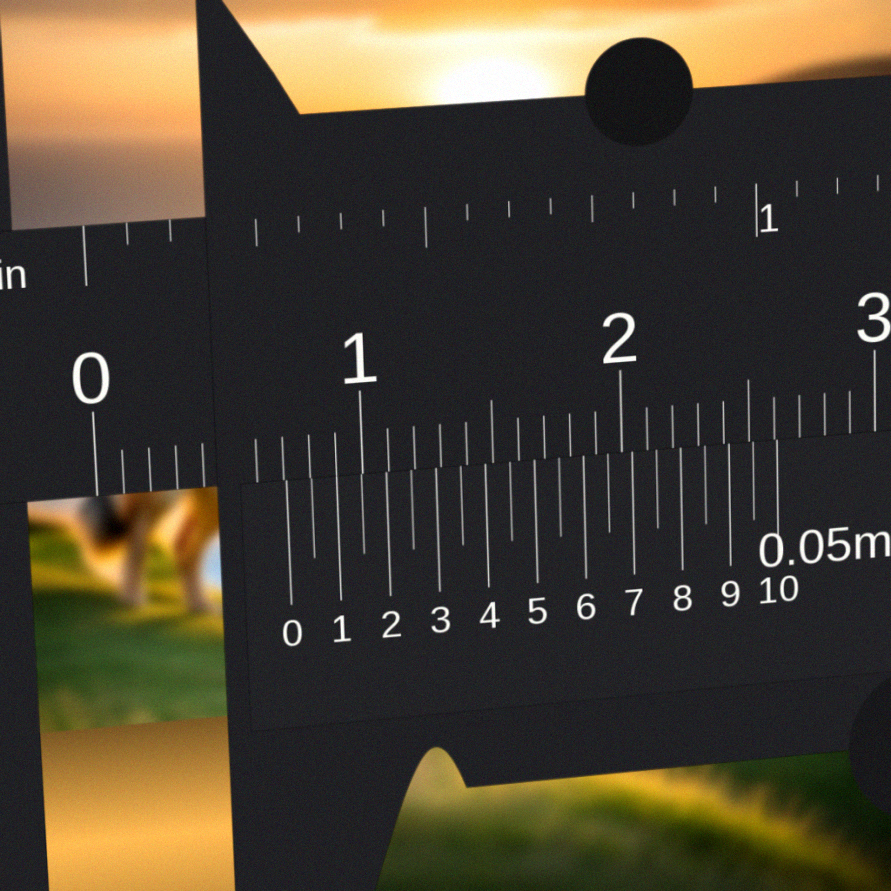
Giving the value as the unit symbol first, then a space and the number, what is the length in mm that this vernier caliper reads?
mm 7.10
